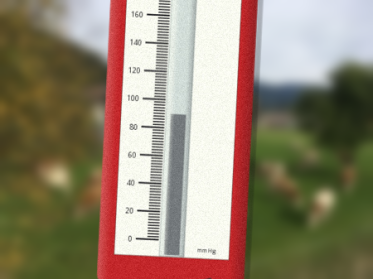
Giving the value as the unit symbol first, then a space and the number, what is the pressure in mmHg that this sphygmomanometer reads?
mmHg 90
